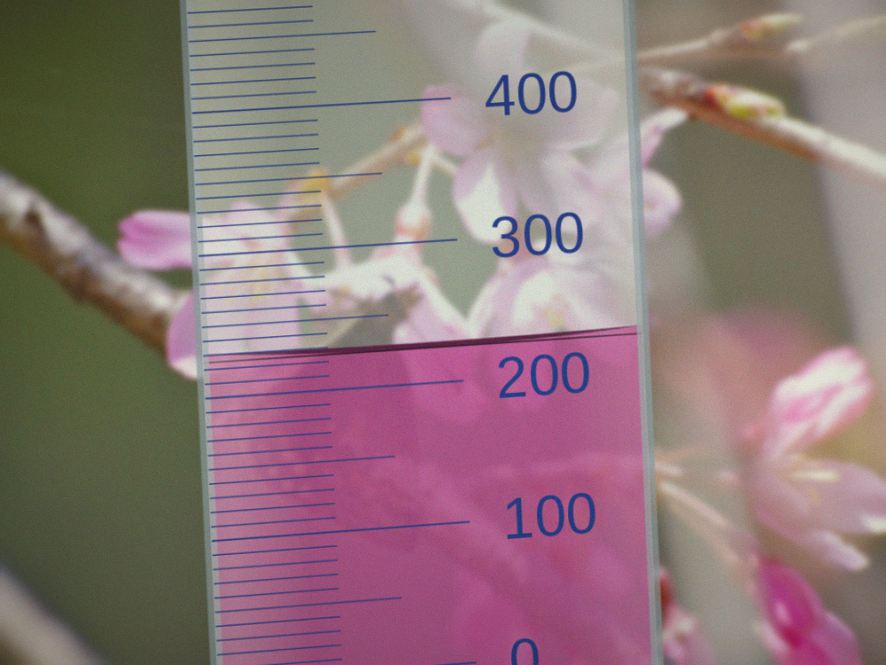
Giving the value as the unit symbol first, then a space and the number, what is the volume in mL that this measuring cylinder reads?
mL 225
